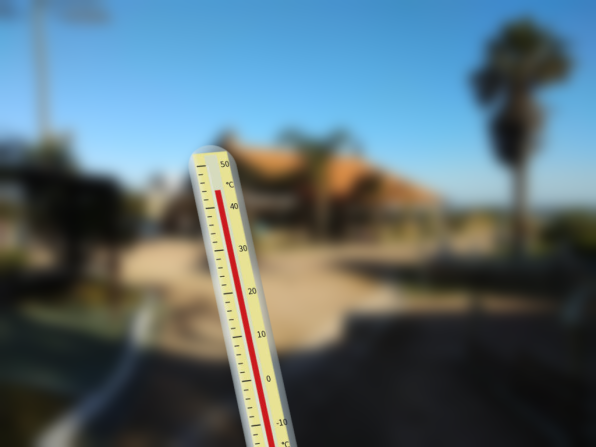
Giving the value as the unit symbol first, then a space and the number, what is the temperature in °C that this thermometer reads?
°C 44
